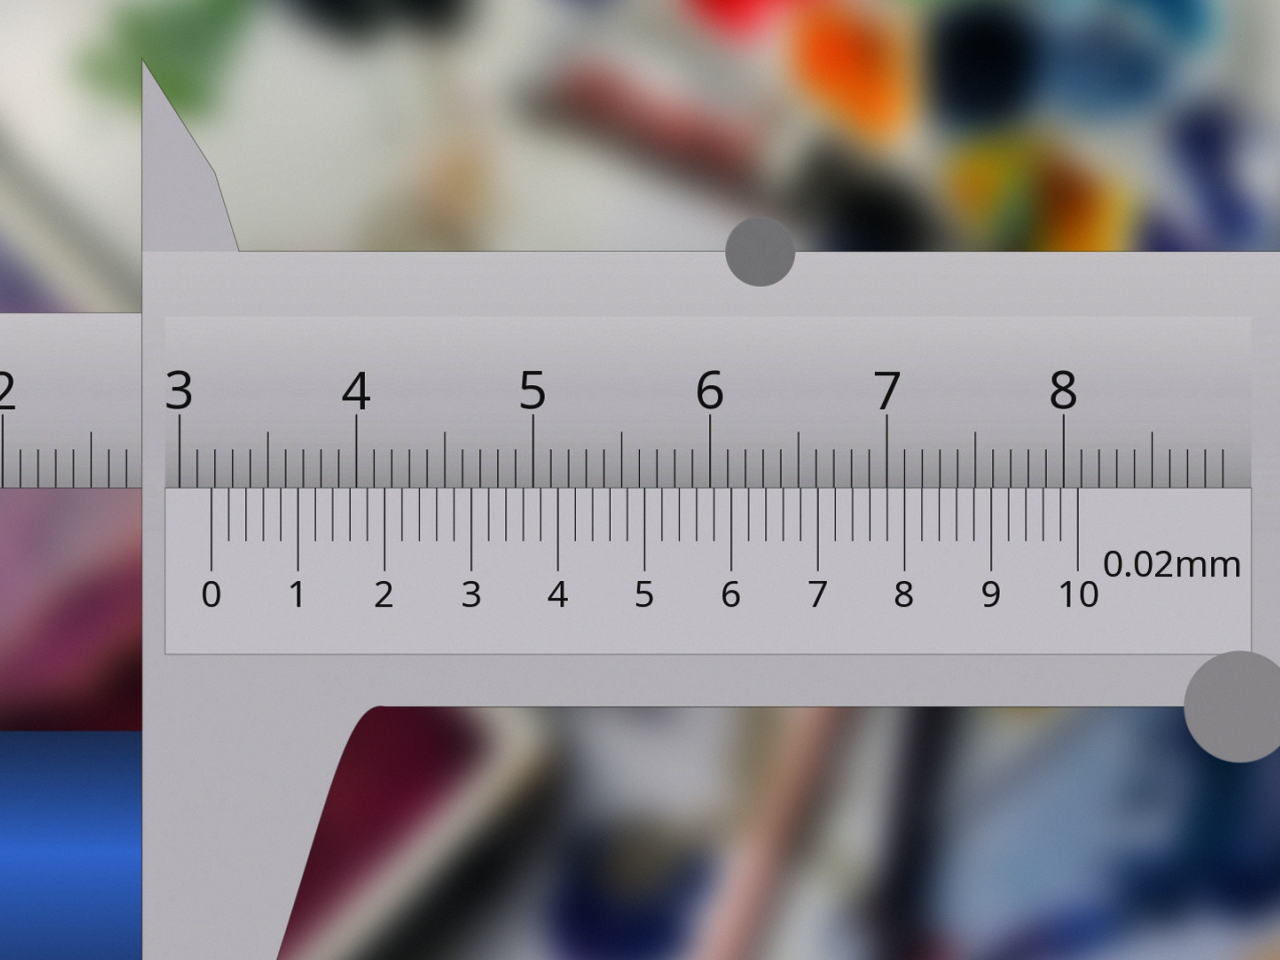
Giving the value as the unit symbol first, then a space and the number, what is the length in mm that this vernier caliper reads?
mm 31.8
